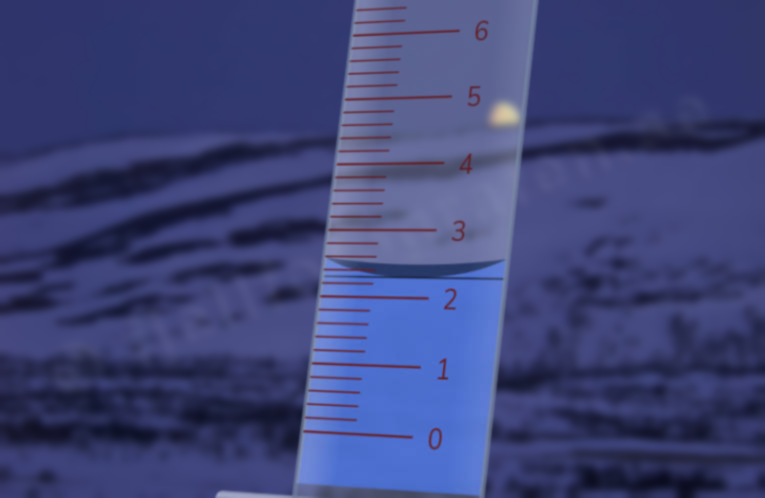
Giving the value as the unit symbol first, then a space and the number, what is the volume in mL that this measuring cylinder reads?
mL 2.3
